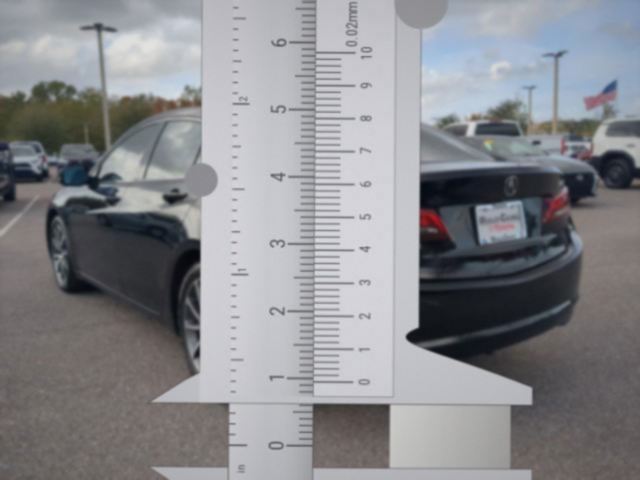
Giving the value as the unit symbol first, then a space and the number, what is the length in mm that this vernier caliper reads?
mm 9.5
